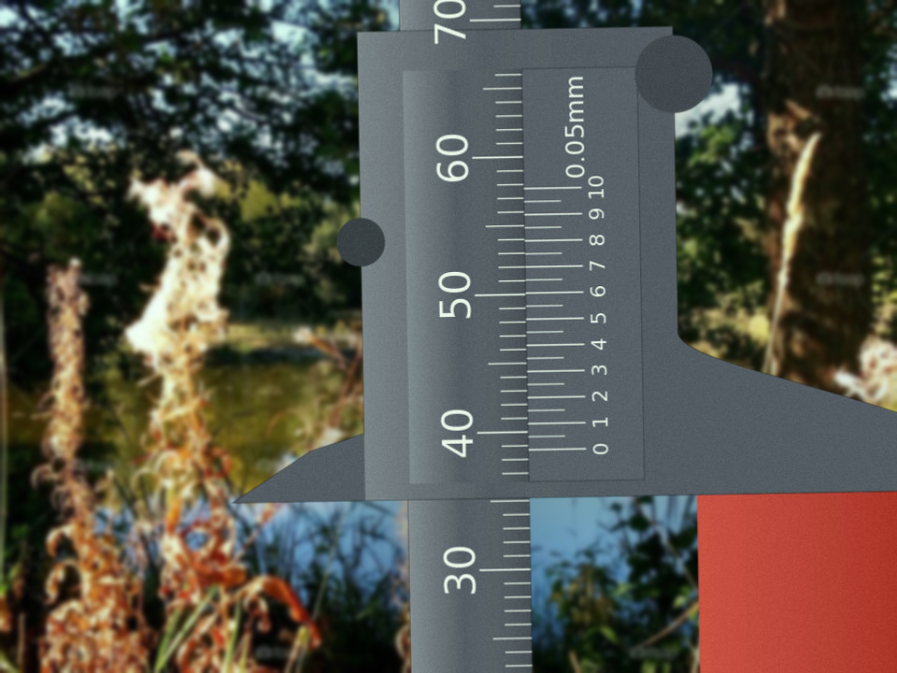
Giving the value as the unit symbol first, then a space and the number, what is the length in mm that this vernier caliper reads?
mm 38.7
